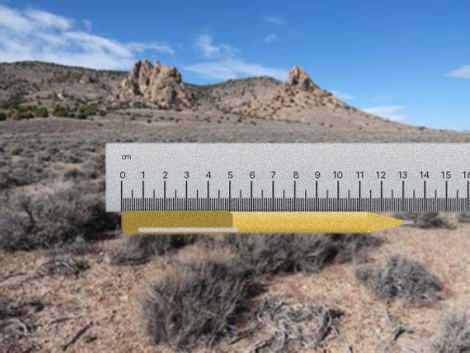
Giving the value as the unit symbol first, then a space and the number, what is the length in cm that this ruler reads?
cm 13.5
